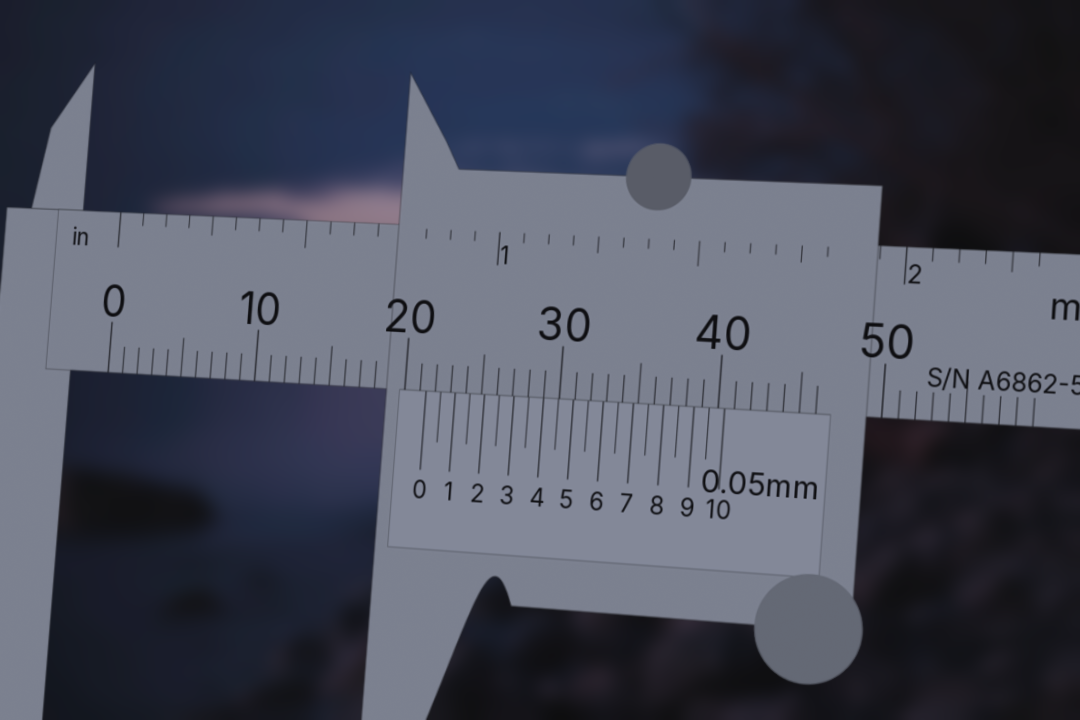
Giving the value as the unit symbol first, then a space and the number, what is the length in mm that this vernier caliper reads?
mm 21.4
